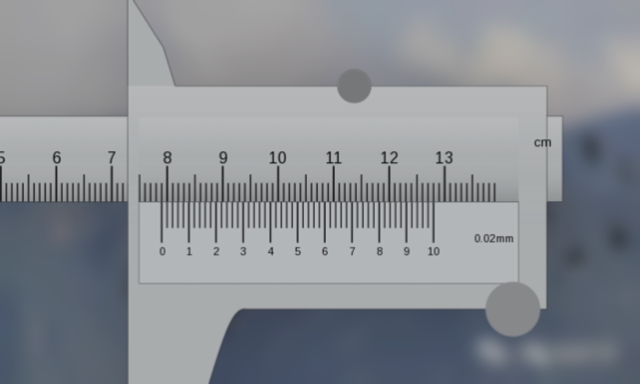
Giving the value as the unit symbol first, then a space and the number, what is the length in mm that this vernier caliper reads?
mm 79.0
